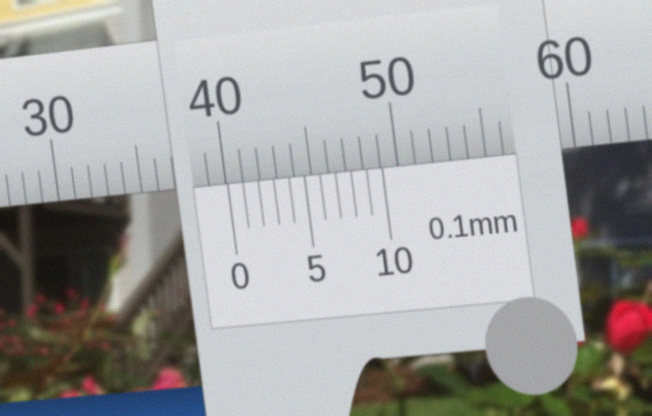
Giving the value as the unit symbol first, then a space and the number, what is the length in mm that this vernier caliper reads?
mm 40.1
